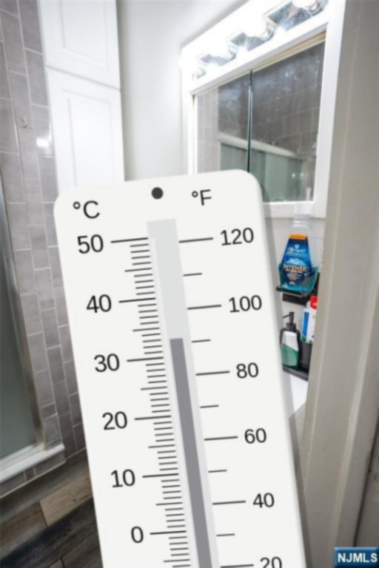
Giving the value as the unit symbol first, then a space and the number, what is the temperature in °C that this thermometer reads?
°C 33
